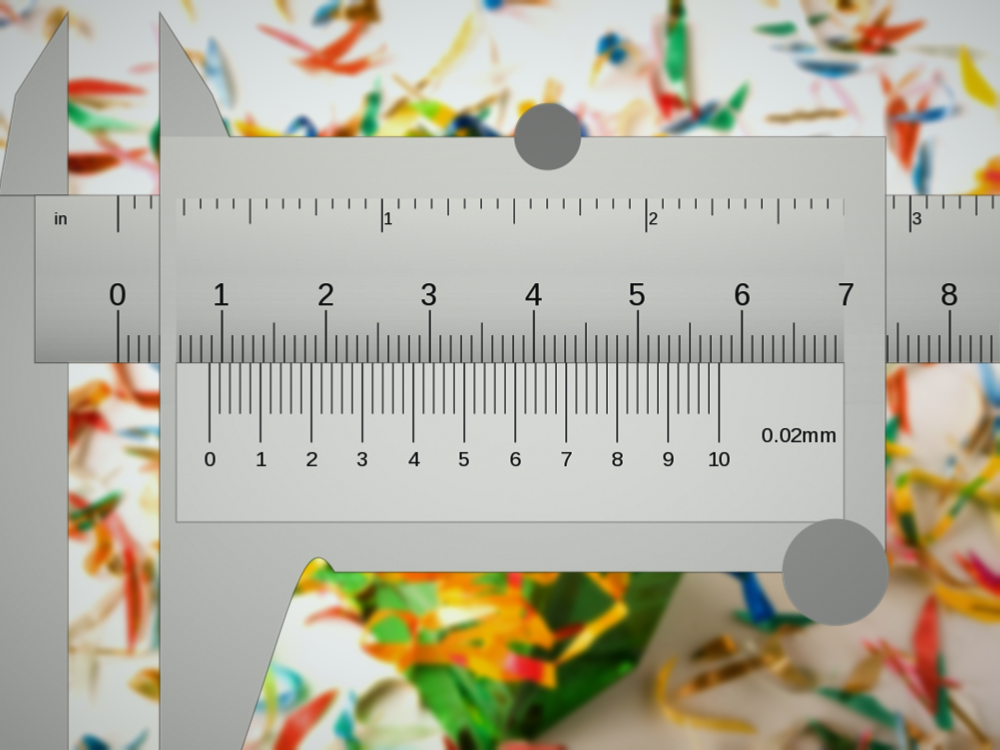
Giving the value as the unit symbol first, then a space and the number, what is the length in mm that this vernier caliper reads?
mm 8.8
